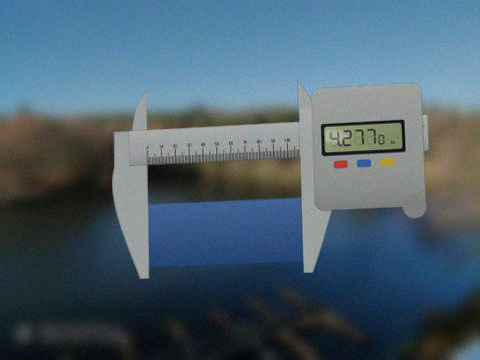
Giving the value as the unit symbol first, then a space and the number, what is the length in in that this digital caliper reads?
in 4.2770
